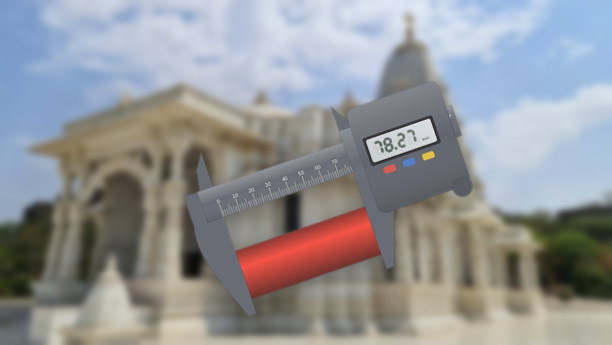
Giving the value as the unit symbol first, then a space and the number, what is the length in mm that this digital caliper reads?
mm 78.27
